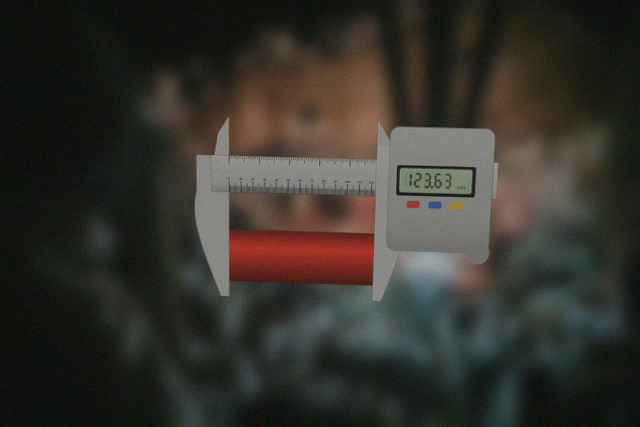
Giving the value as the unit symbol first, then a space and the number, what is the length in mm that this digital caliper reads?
mm 123.63
